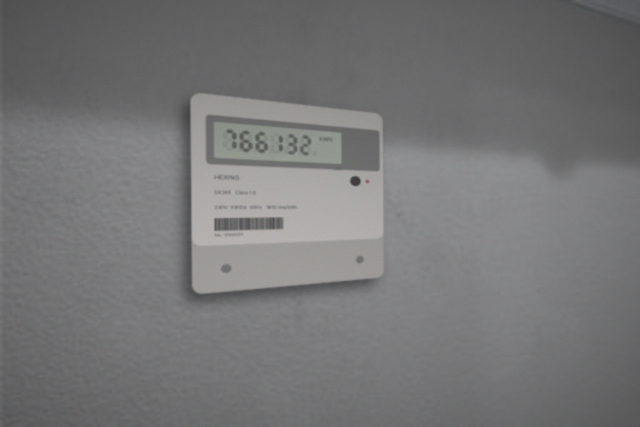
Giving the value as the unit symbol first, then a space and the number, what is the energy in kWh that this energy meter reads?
kWh 766132
